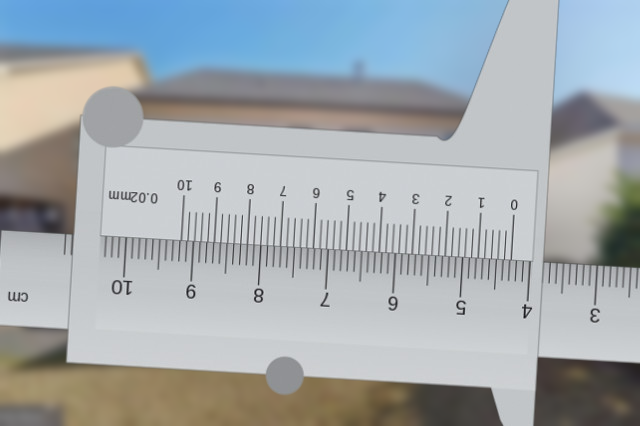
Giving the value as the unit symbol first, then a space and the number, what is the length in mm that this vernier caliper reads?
mm 42.8
